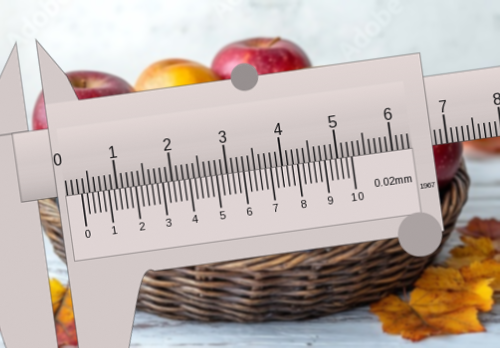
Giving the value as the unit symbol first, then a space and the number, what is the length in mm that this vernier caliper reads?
mm 3.6
